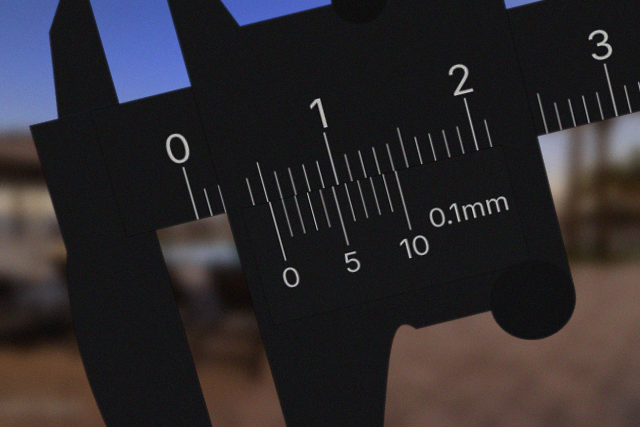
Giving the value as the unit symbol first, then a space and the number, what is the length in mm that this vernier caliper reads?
mm 5.1
